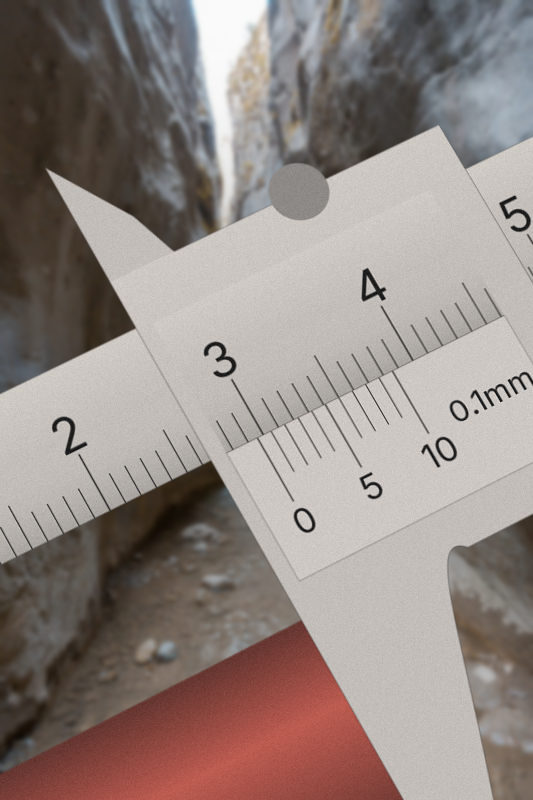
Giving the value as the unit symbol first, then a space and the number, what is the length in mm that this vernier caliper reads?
mm 29.6
